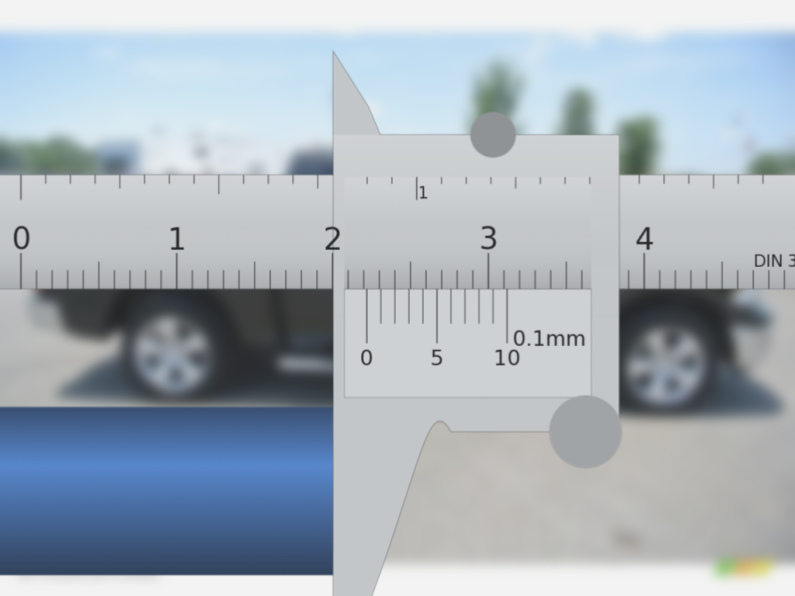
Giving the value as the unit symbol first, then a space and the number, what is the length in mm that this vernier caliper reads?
mm 22.2
